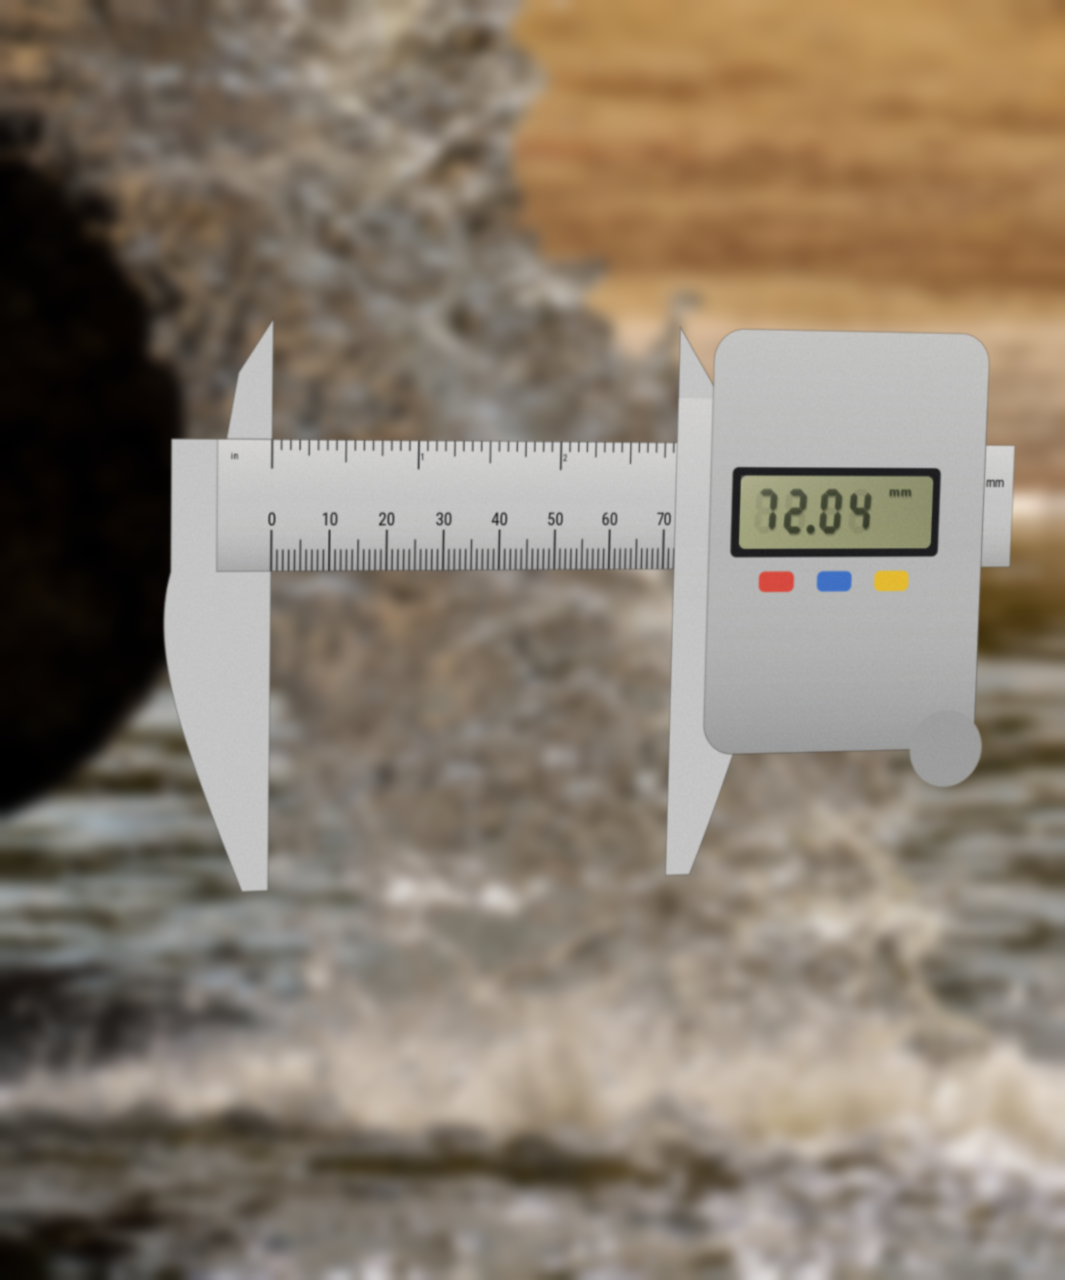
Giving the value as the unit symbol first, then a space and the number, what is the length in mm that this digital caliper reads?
mm 72.04
